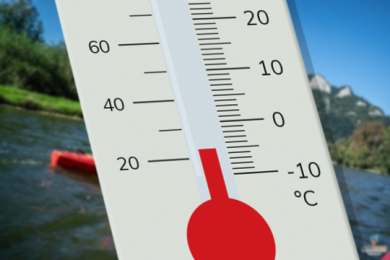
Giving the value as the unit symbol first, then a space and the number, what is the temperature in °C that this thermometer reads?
°C -5
